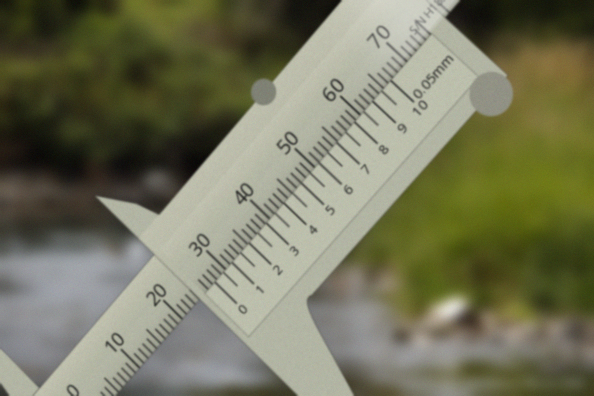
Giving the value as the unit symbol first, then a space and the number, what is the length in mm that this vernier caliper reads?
mm 27.5
